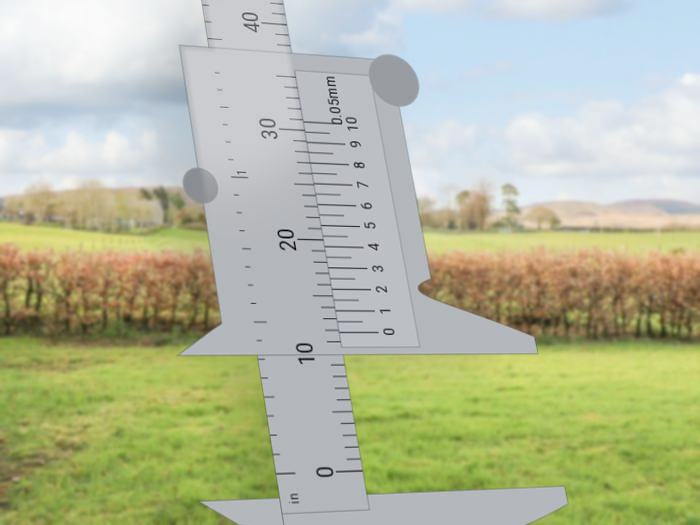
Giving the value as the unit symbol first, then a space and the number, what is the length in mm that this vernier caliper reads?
mm 11.8
